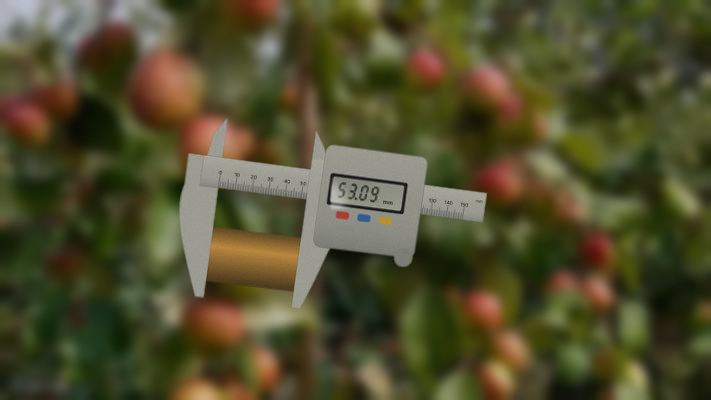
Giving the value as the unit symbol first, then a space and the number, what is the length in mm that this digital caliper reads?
mm 53.09
